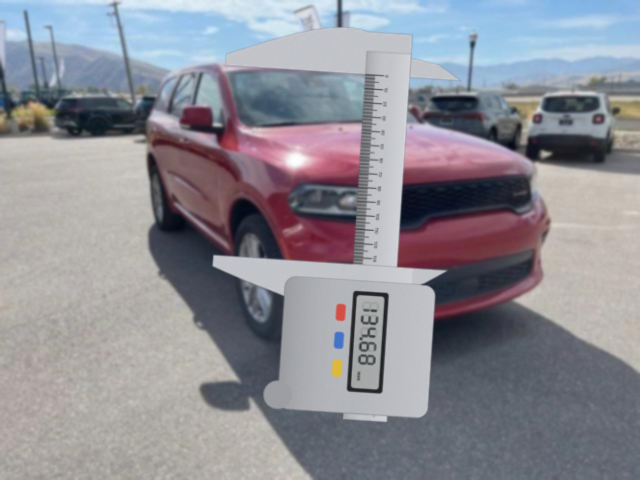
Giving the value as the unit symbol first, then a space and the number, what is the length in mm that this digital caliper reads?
mm 134.68
